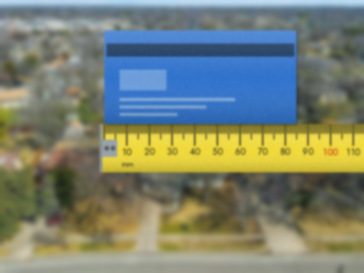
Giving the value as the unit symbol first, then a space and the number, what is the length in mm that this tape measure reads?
mm 85
